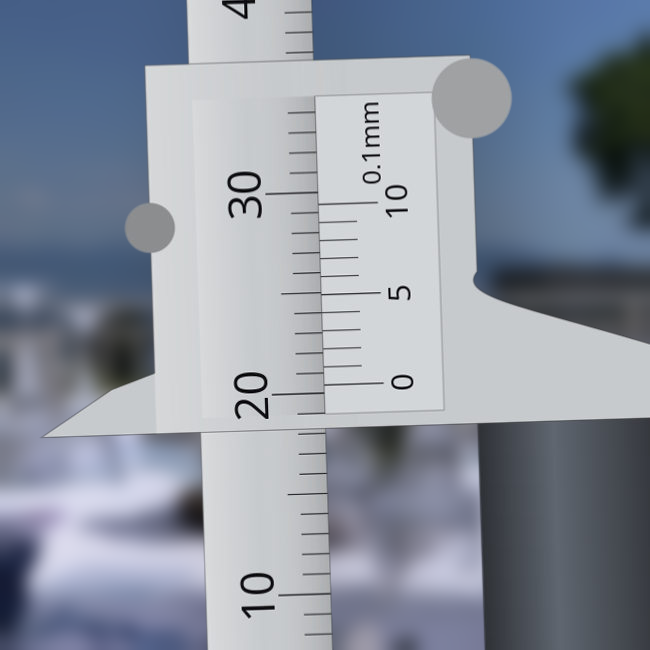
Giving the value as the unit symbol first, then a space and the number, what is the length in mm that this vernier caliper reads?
mm 20.4
